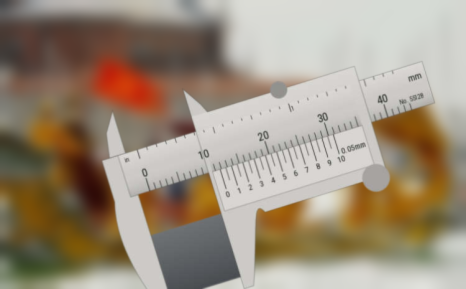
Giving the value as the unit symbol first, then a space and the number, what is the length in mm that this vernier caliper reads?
mm 11.8
